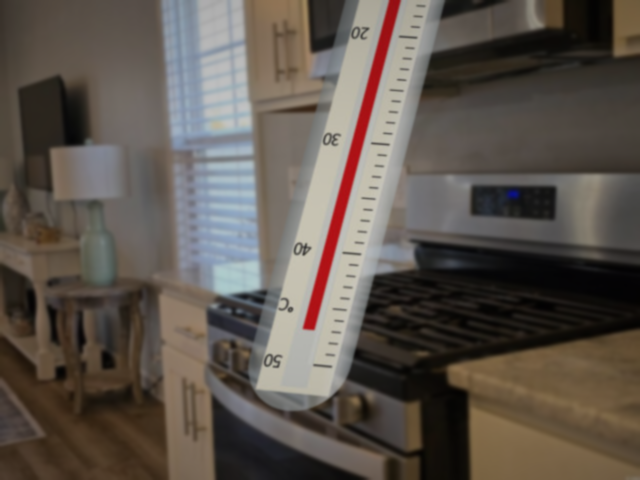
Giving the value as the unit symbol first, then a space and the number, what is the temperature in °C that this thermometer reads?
°C 47
